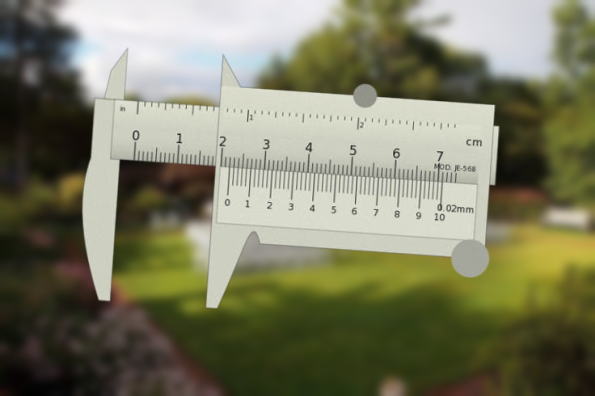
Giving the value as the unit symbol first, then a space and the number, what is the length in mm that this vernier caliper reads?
mm 22.0
